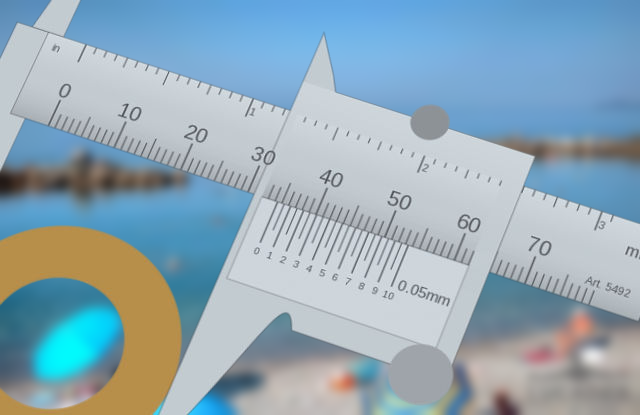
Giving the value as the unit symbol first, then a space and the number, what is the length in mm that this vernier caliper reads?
mm 34.4
